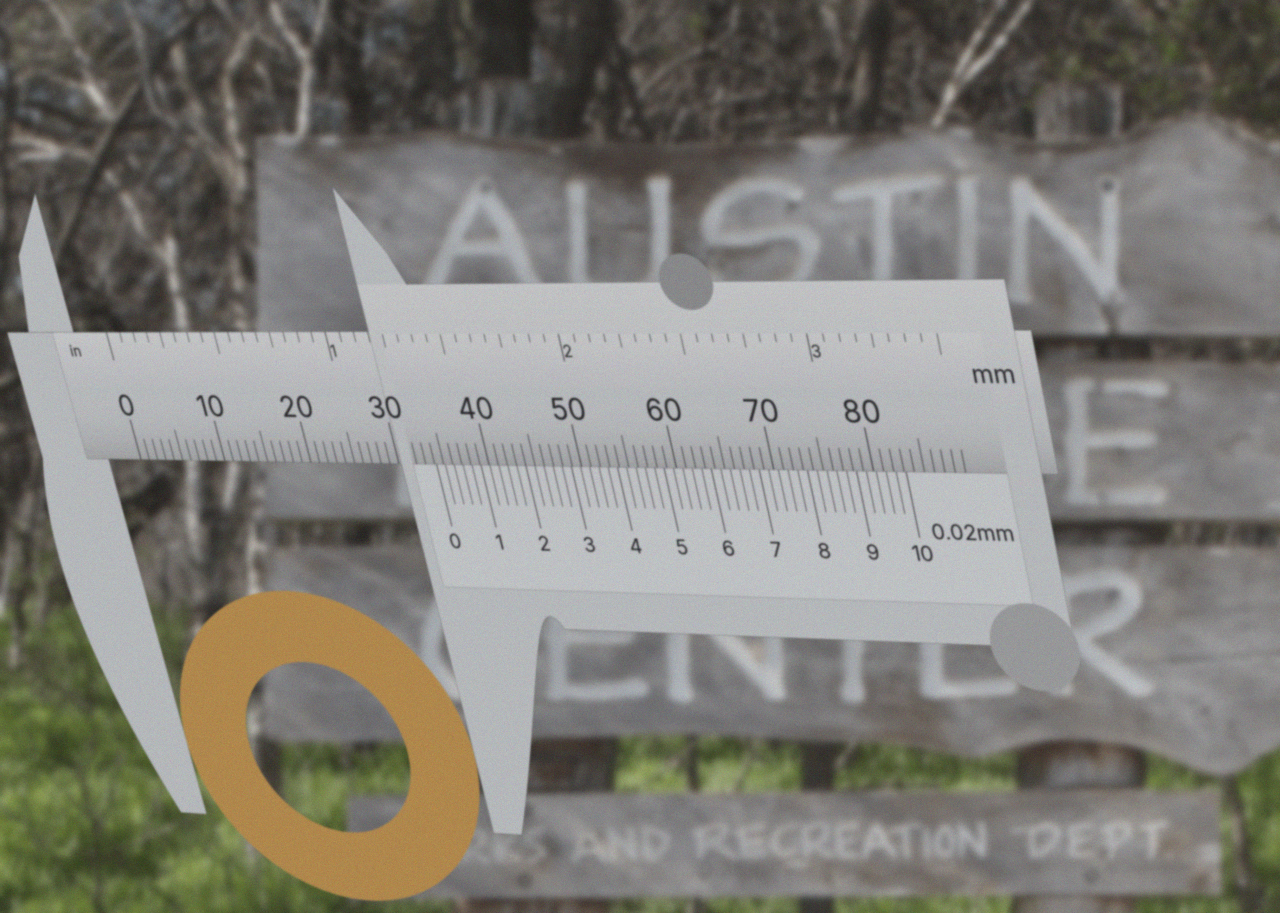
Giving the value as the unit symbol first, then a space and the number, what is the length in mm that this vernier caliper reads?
mm 34.2
